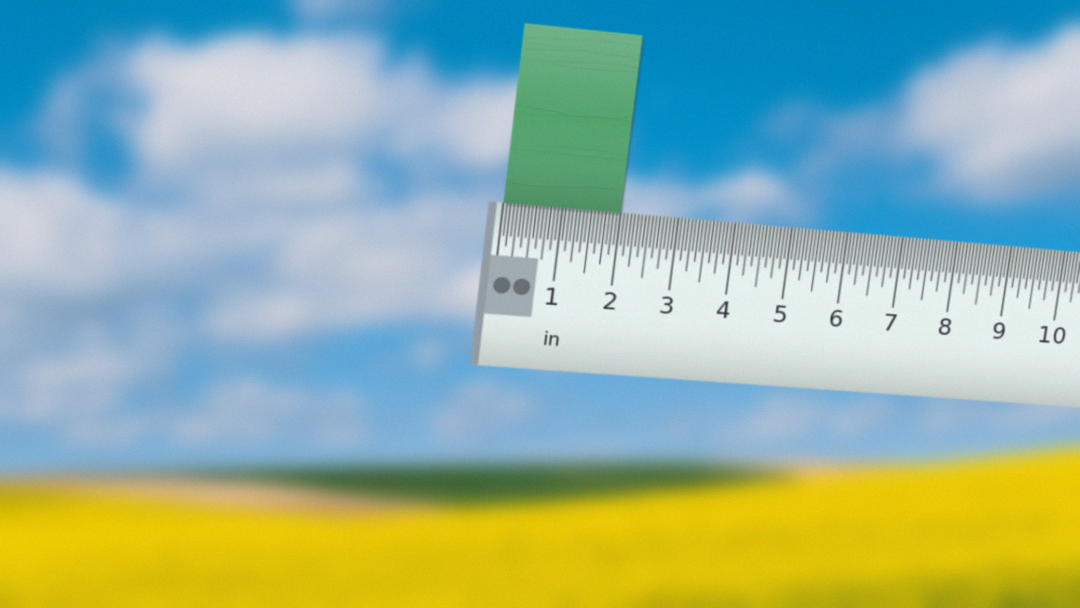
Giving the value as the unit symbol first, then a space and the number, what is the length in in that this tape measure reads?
in 2
